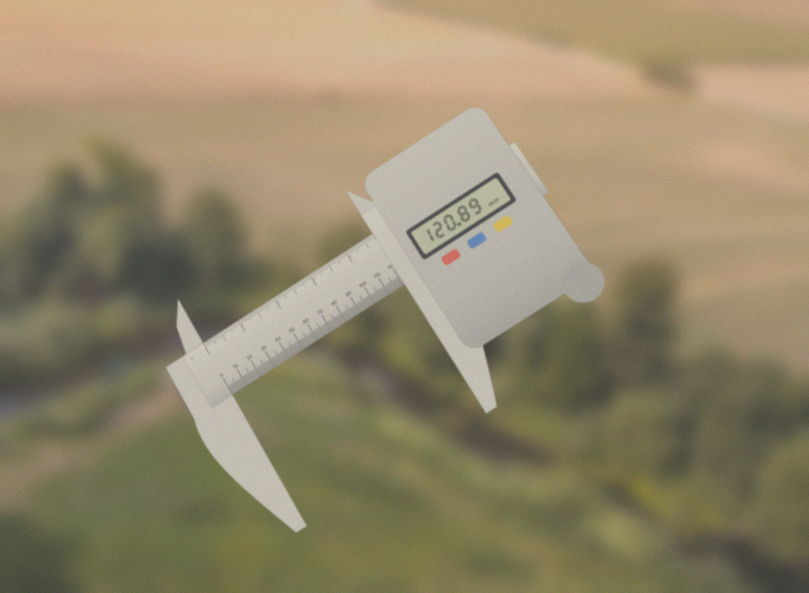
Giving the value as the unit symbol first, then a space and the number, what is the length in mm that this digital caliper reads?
mm 120.89
